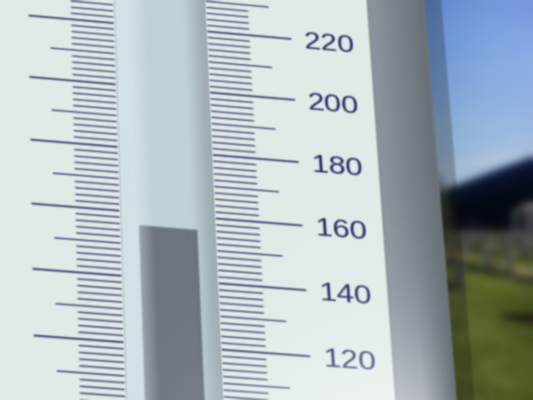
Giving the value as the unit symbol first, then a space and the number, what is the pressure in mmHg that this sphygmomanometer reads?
mmHg 156
